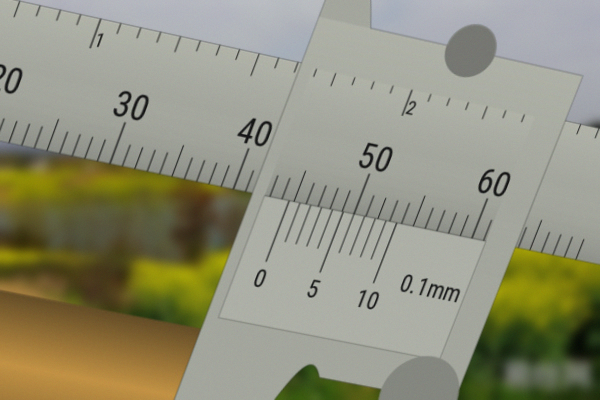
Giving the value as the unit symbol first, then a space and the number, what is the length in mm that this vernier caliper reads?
mm 44.6
